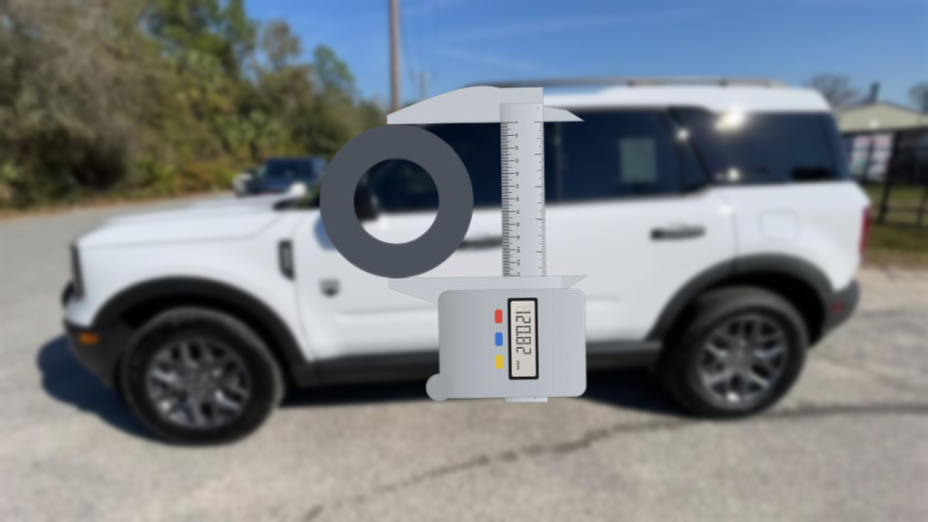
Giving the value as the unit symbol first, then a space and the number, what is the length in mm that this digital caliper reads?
mm 120.82
